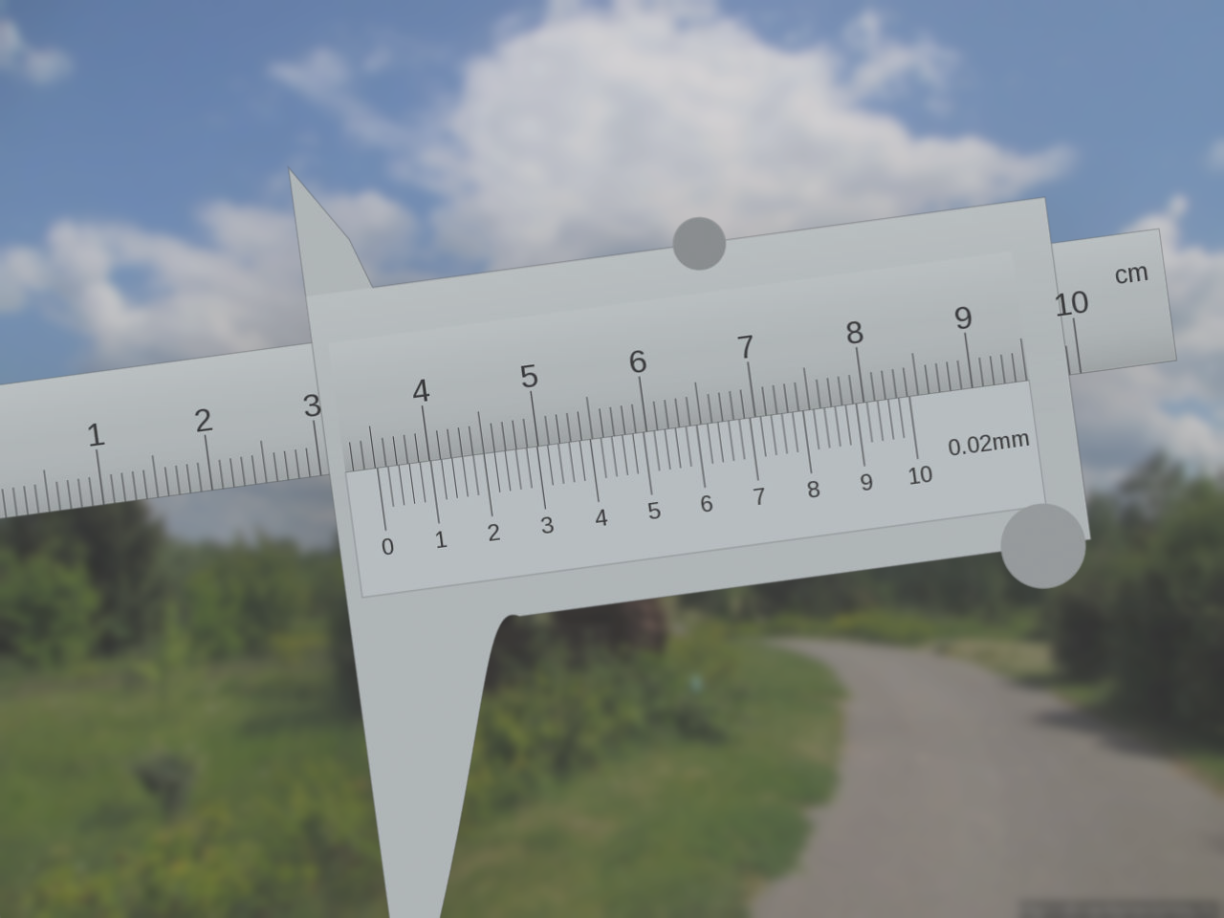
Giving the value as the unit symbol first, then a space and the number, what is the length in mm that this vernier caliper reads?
mm 35.2
